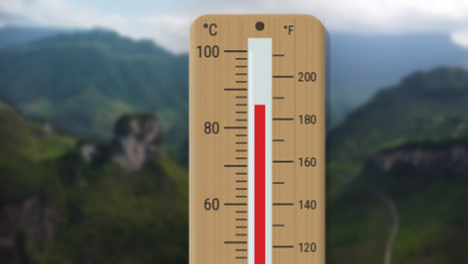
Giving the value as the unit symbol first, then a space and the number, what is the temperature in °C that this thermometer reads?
°C 86
